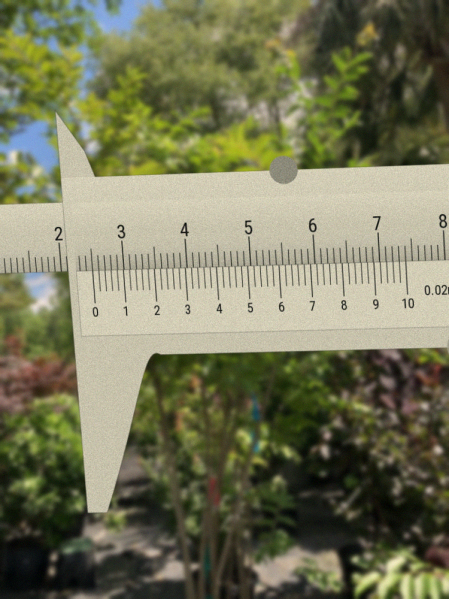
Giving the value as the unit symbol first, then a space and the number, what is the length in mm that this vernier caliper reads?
mm 25.0
